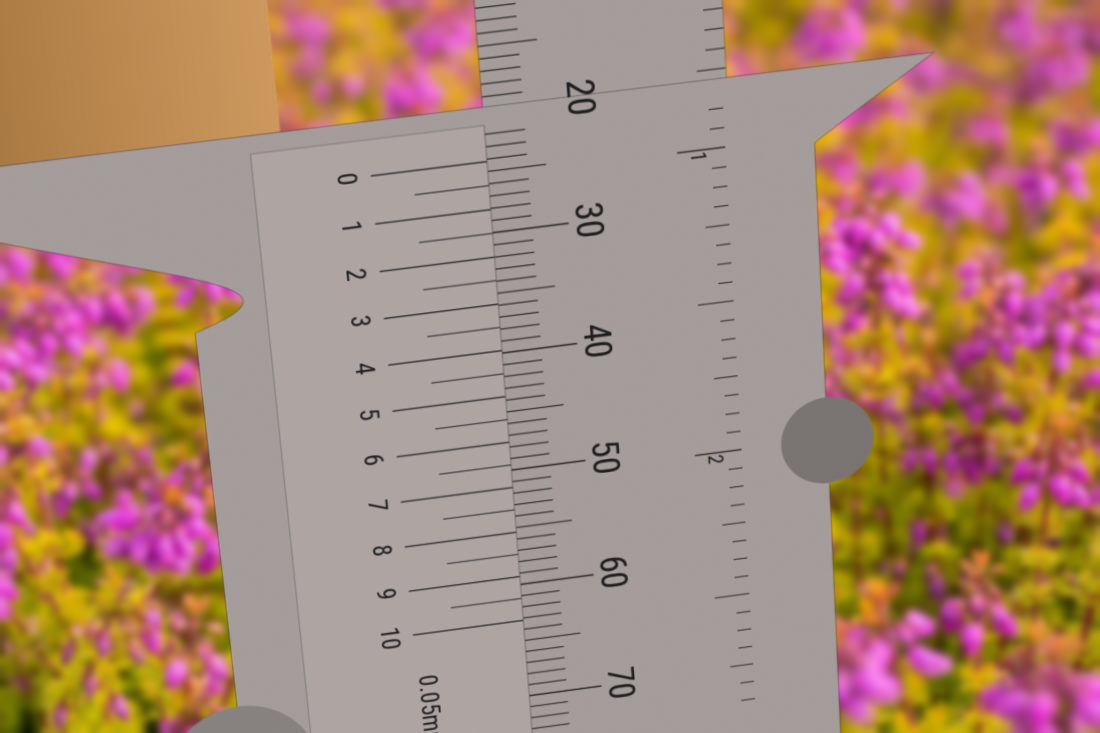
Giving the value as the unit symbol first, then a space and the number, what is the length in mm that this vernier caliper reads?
mm 24.2
